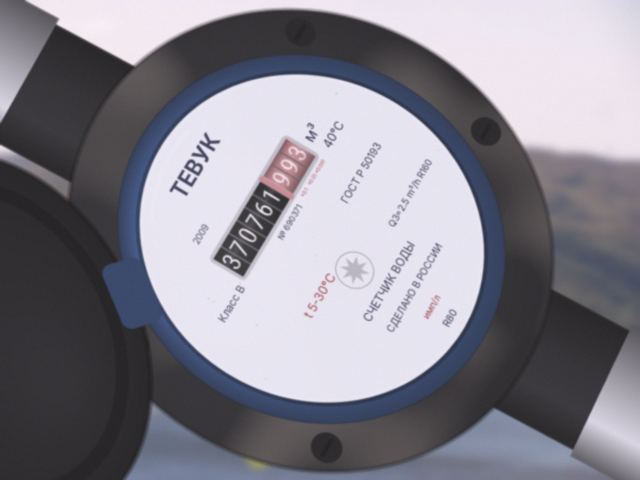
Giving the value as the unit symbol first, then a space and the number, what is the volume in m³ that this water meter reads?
m³ 370761.993
